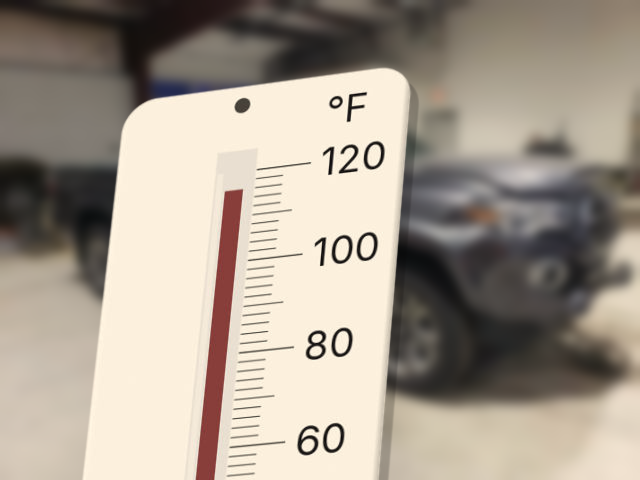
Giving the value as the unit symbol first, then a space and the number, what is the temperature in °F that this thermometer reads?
°F 116
